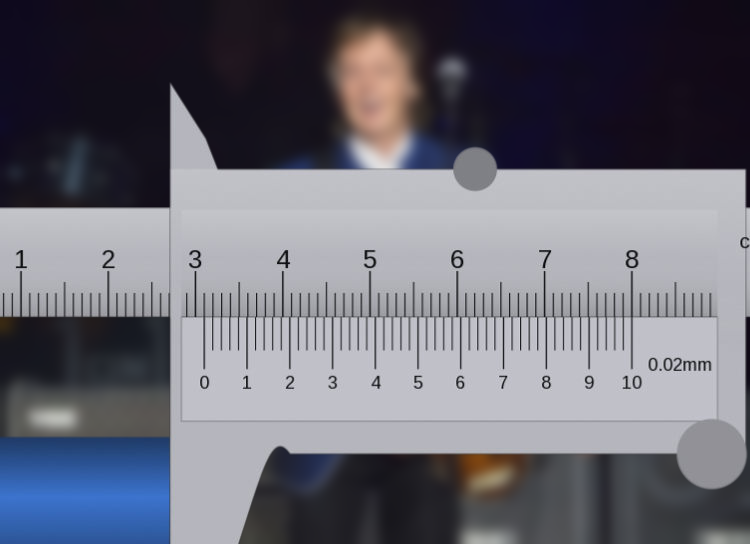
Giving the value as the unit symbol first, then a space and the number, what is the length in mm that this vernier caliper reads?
mm 31.0
